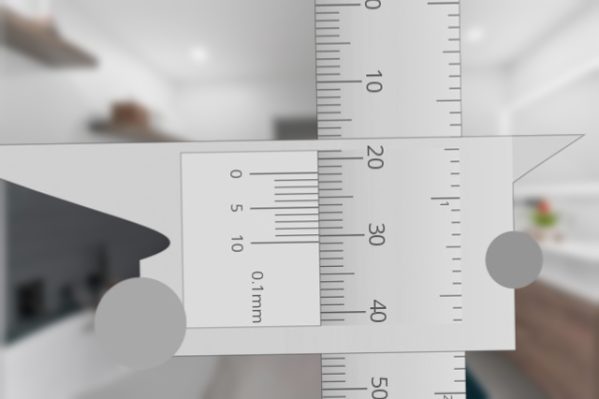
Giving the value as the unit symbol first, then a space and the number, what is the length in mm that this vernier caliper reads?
mm 21.8
